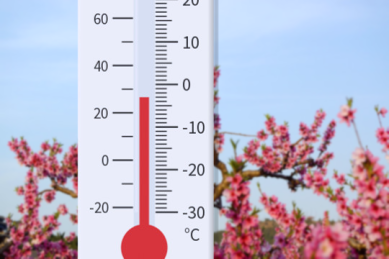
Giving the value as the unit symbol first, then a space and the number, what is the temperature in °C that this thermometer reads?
°C -3
